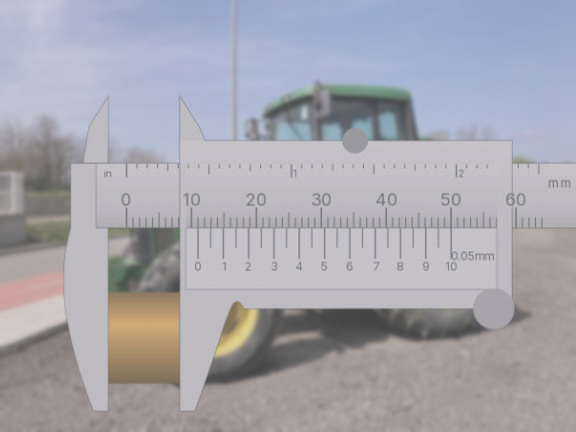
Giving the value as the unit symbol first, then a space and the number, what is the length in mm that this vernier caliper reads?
mm 11.0
